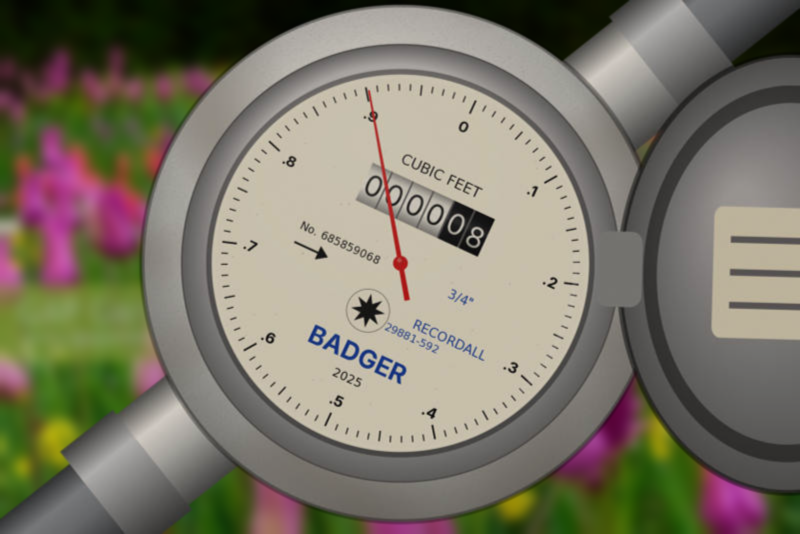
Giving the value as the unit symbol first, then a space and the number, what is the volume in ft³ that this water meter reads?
ft³ 7.90
